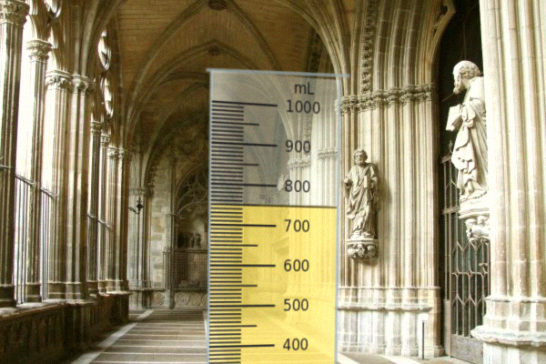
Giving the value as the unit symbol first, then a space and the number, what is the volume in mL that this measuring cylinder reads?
mL 750
